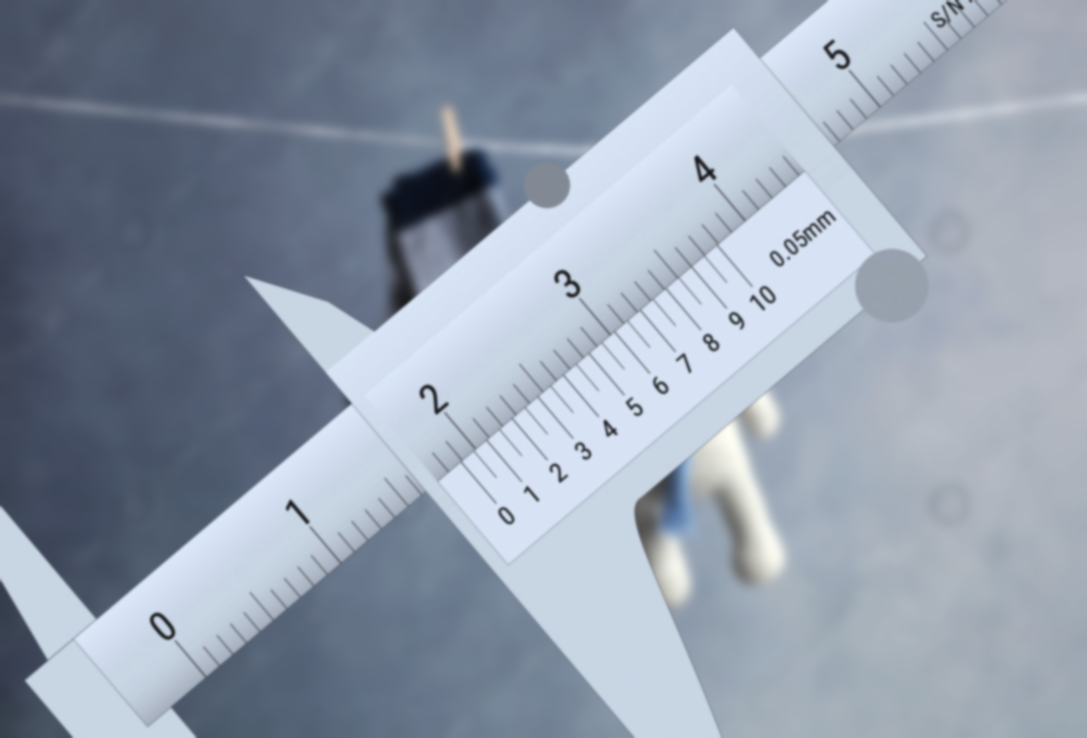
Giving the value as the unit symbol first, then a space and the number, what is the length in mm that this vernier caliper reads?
mm 18.9
